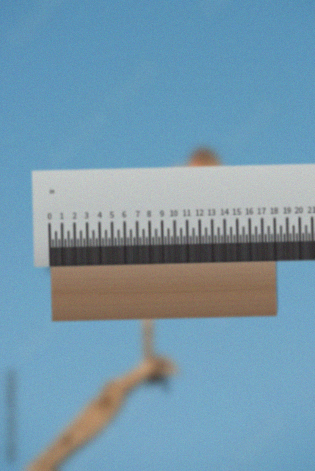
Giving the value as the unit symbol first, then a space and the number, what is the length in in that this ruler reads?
in 18
